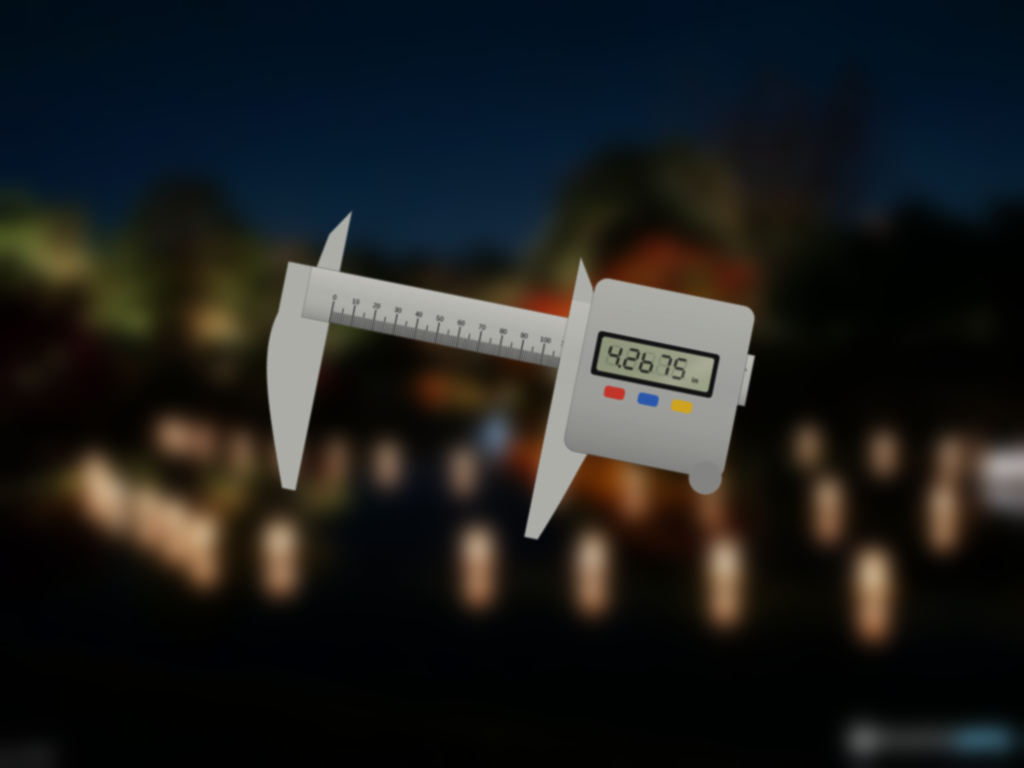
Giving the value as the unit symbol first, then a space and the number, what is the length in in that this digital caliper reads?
in 4.2675
